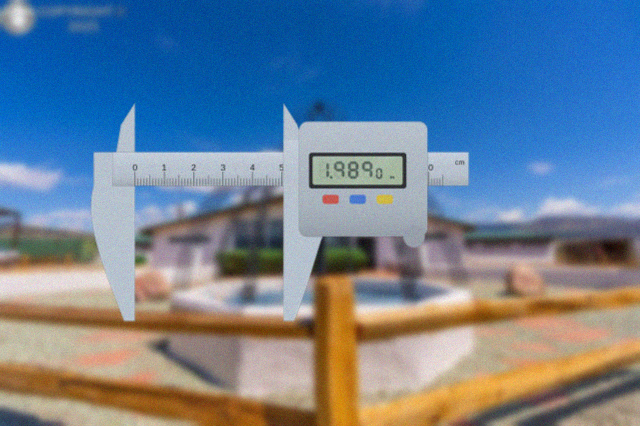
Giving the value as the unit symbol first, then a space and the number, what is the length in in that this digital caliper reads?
in 1.9890
